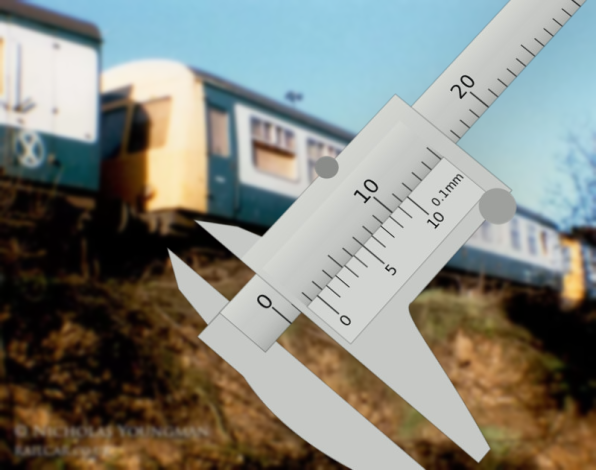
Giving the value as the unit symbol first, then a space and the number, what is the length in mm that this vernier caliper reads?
mm 2.5
